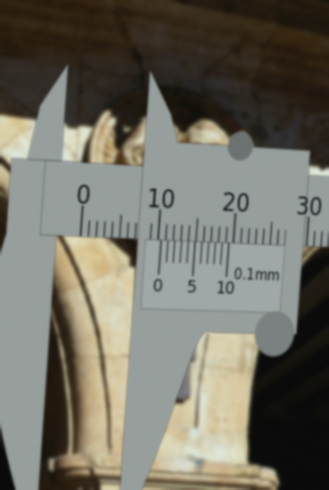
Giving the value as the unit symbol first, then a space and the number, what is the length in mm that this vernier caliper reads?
mm 10.4
